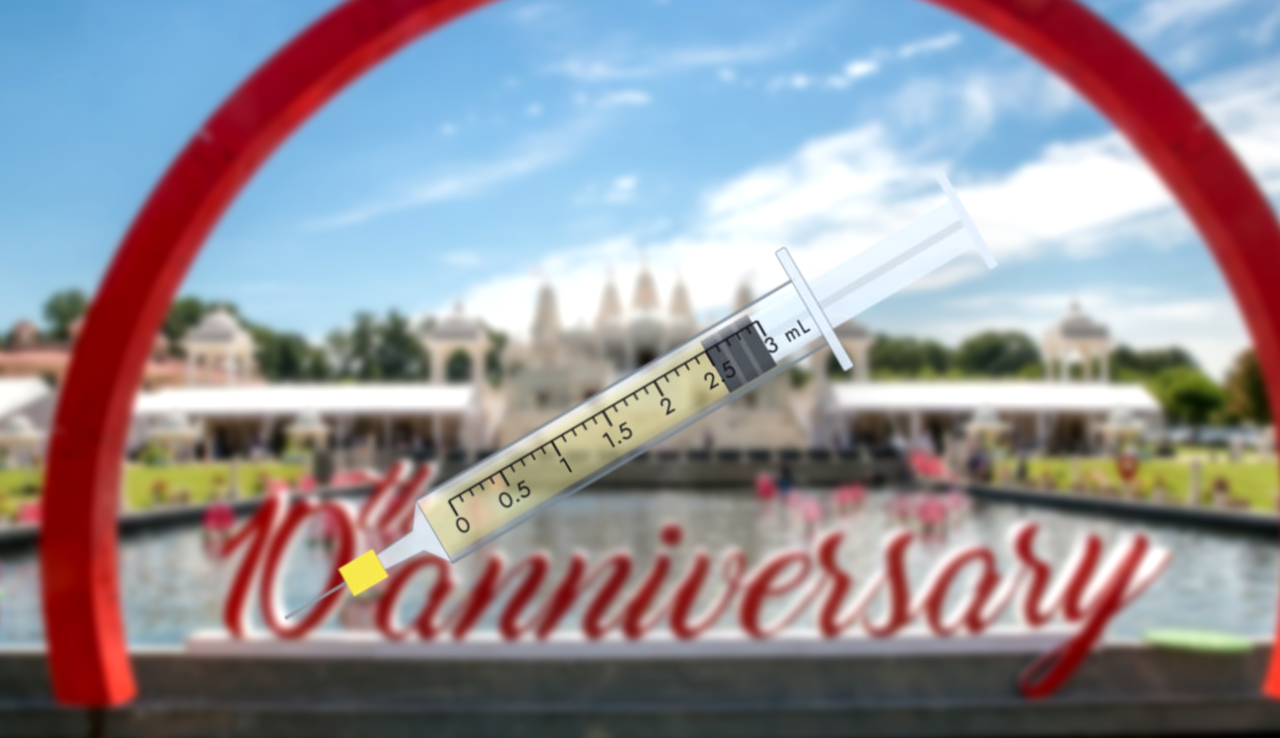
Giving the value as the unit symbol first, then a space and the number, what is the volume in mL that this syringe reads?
mL 2.5
